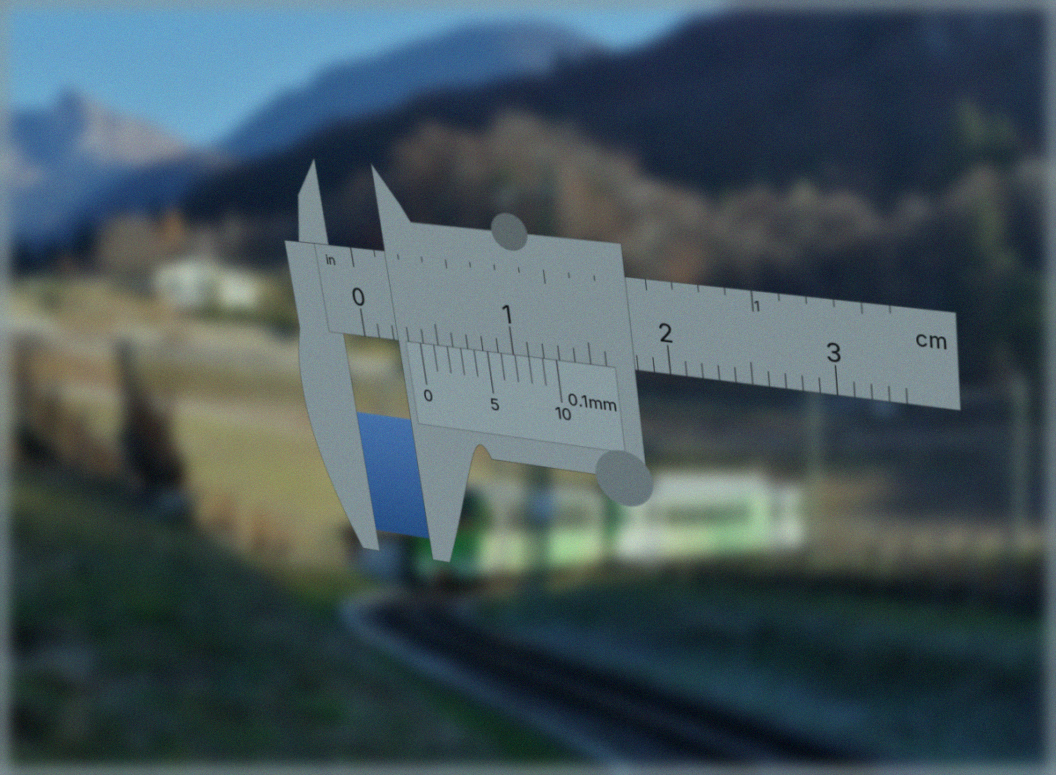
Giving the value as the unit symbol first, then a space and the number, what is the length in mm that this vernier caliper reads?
mm 3.8
